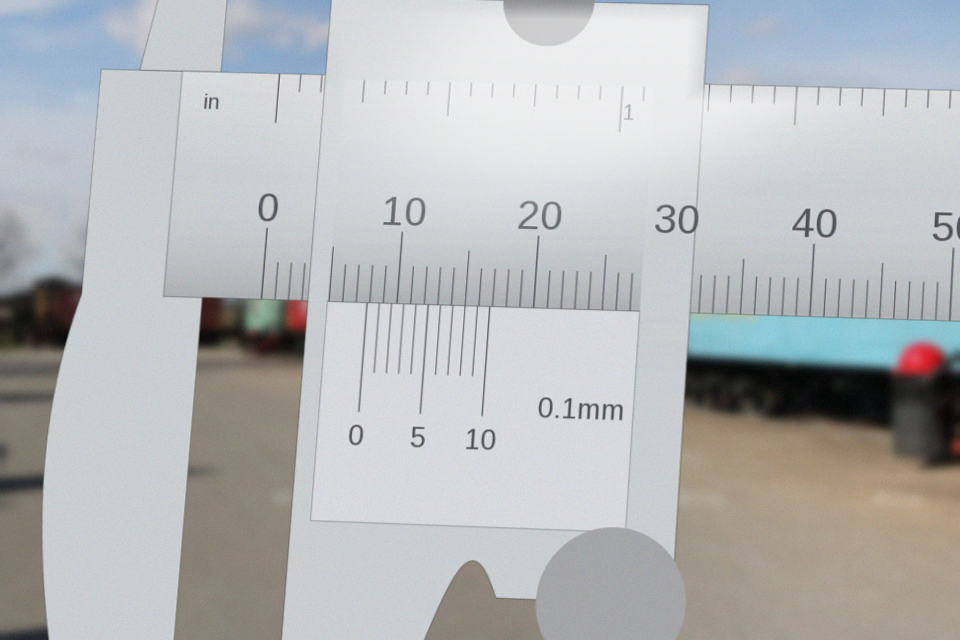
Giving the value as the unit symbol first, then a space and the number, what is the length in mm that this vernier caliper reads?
mm 7.8
